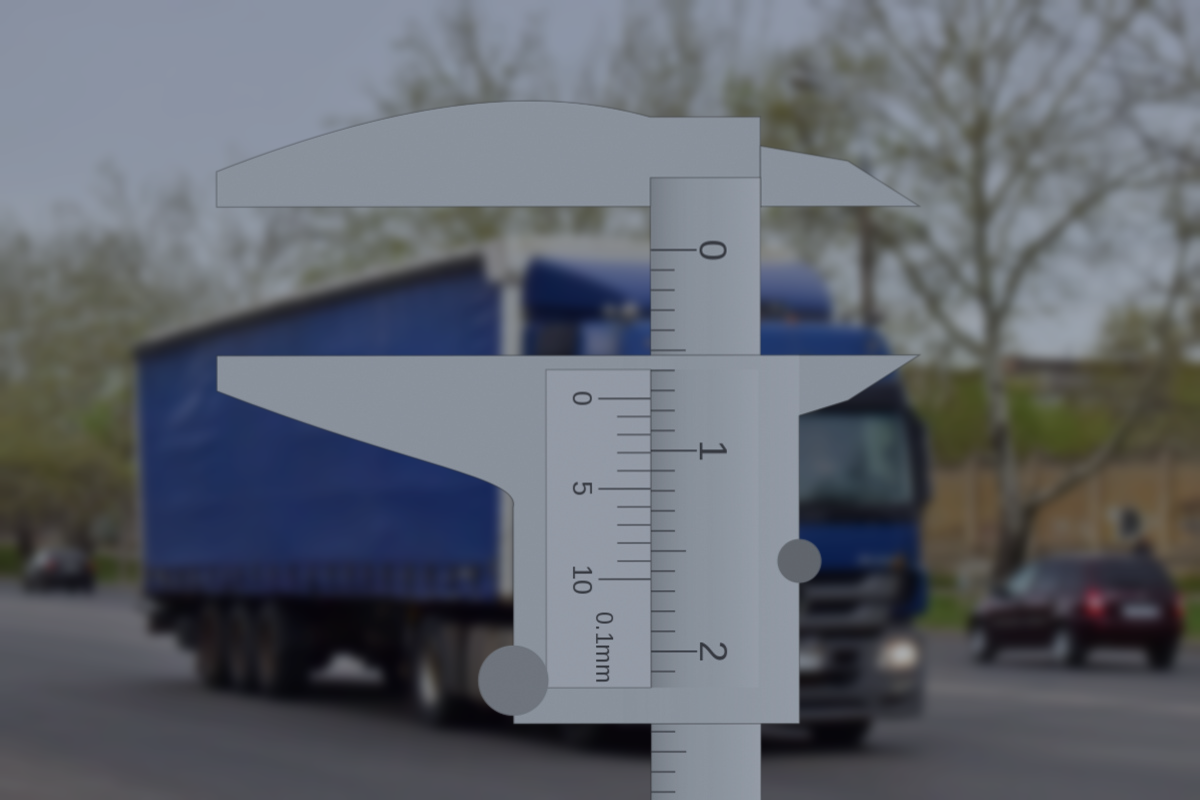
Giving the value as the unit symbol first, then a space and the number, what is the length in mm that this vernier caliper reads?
mm 7.4
